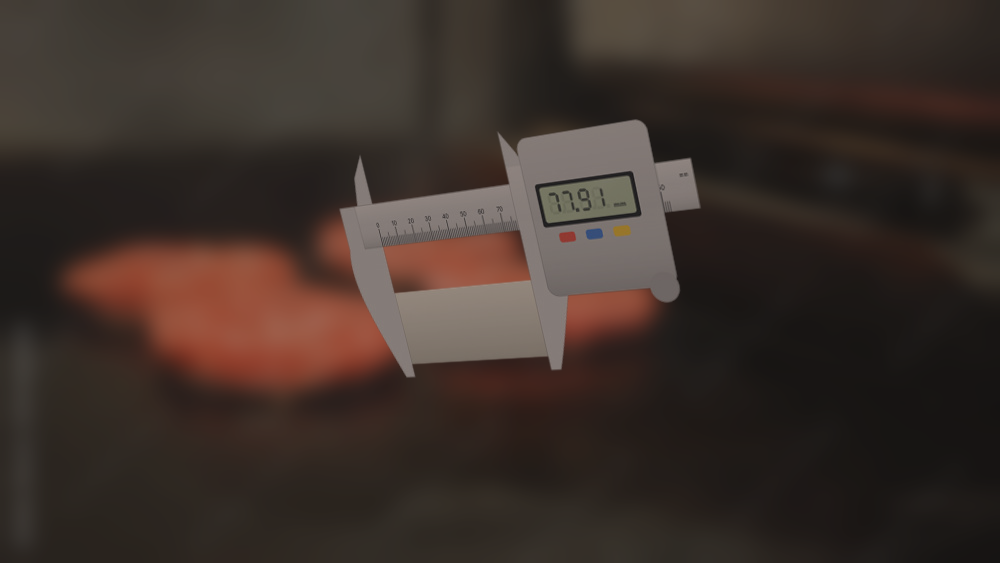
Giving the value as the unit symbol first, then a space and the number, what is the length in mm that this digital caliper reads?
mm 77.91
